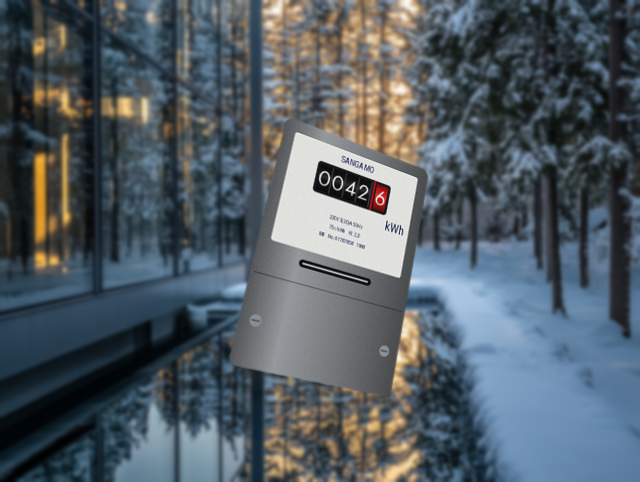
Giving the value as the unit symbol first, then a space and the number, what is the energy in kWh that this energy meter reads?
kWh 42.6
